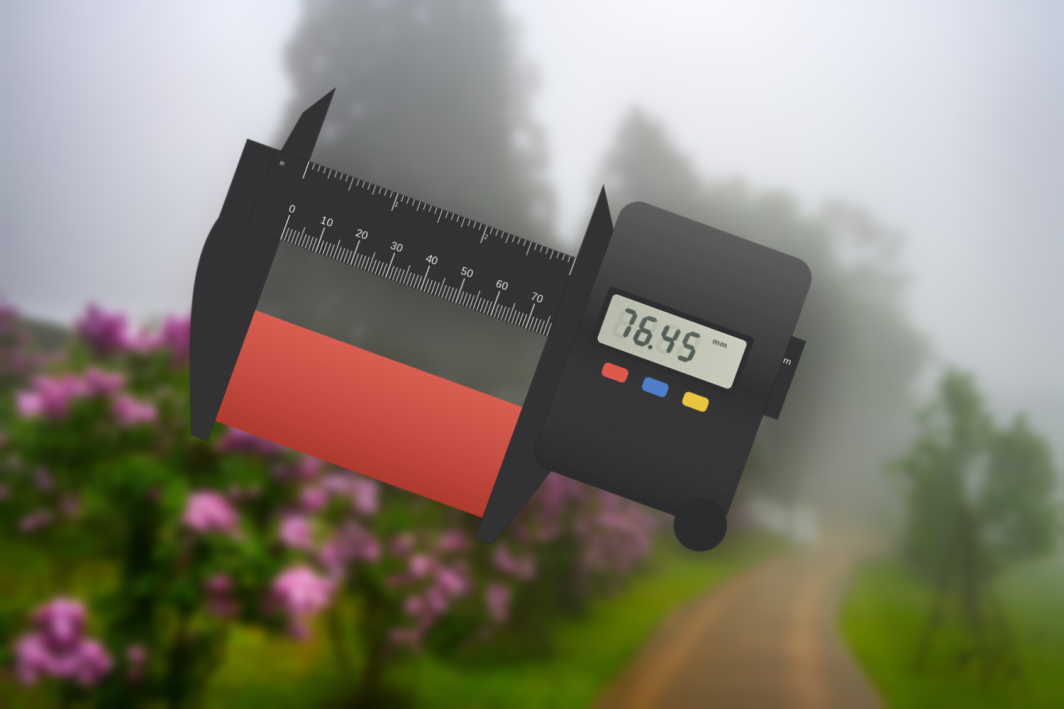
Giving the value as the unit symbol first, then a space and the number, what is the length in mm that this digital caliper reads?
mm 76.45
